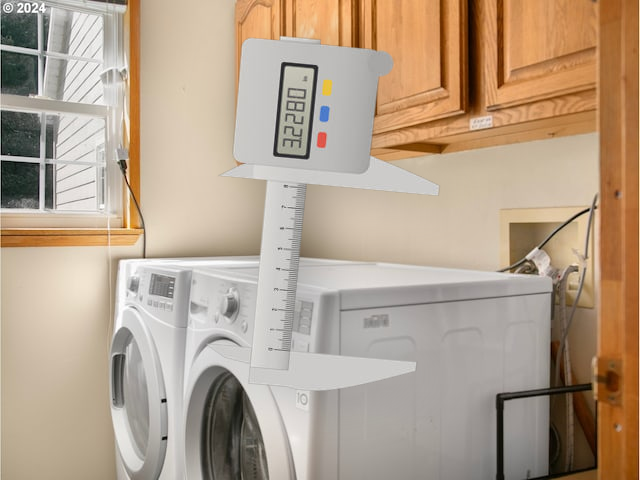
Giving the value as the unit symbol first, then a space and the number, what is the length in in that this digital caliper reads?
in 3.2280
